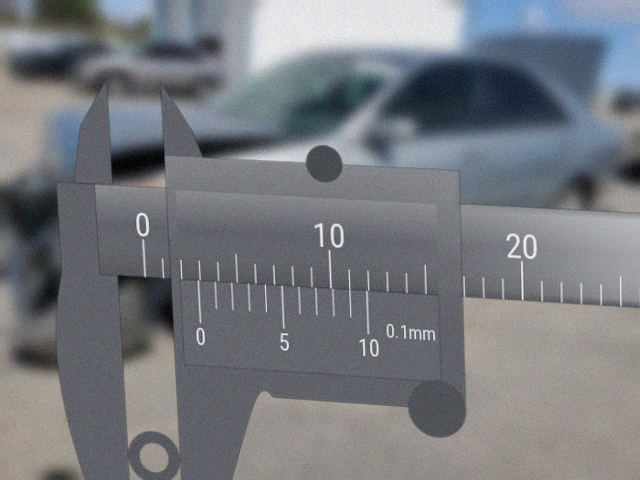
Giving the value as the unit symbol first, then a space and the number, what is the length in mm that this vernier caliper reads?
mm 2.9
